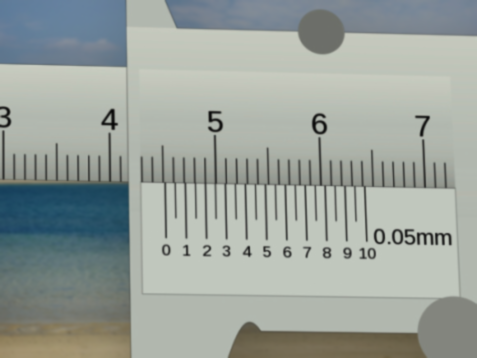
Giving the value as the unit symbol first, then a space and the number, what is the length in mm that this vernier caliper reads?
mm 45.2
